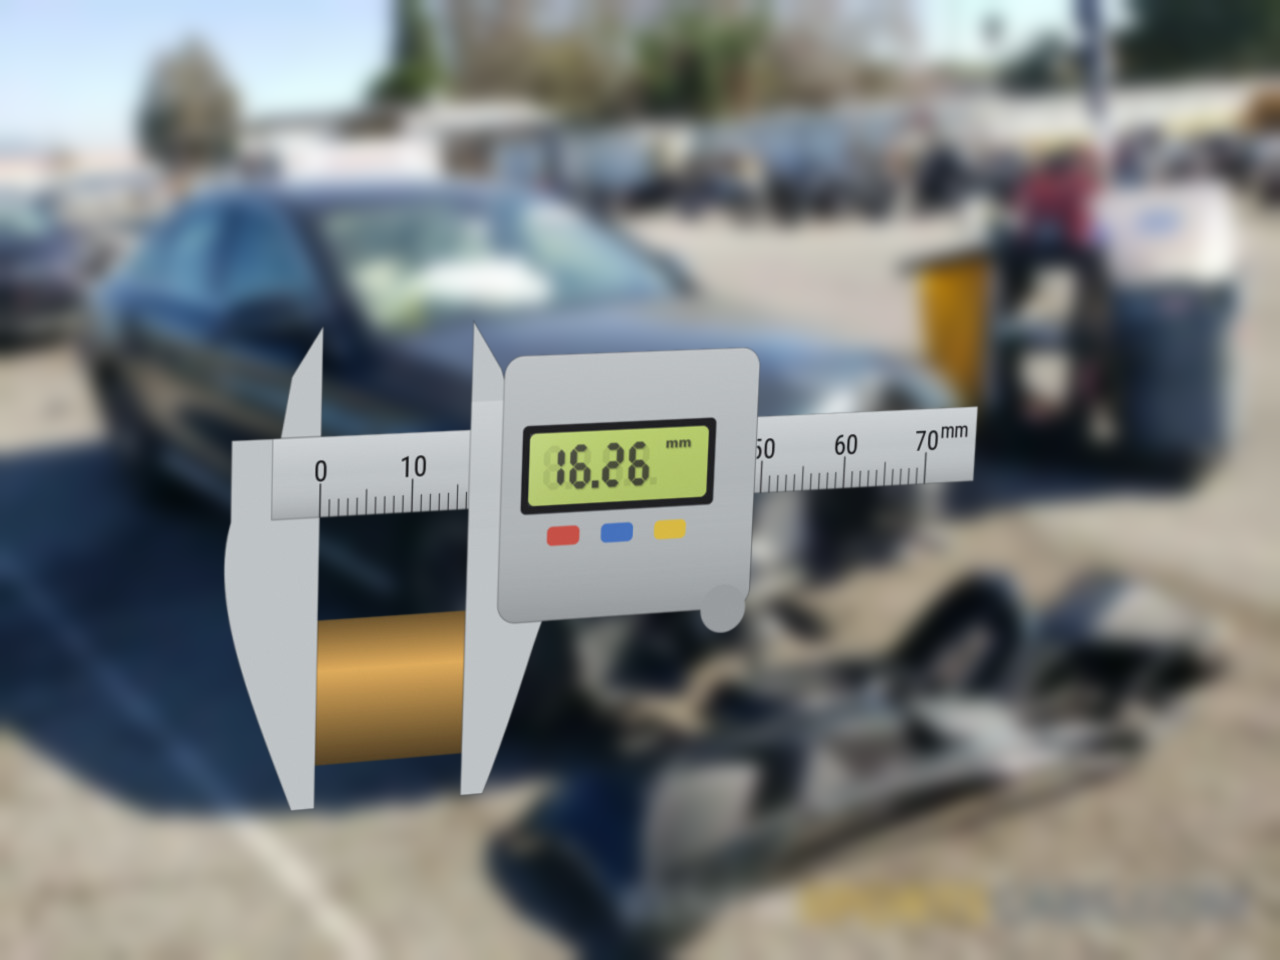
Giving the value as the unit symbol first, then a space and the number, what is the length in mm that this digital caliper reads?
mm 16.26
